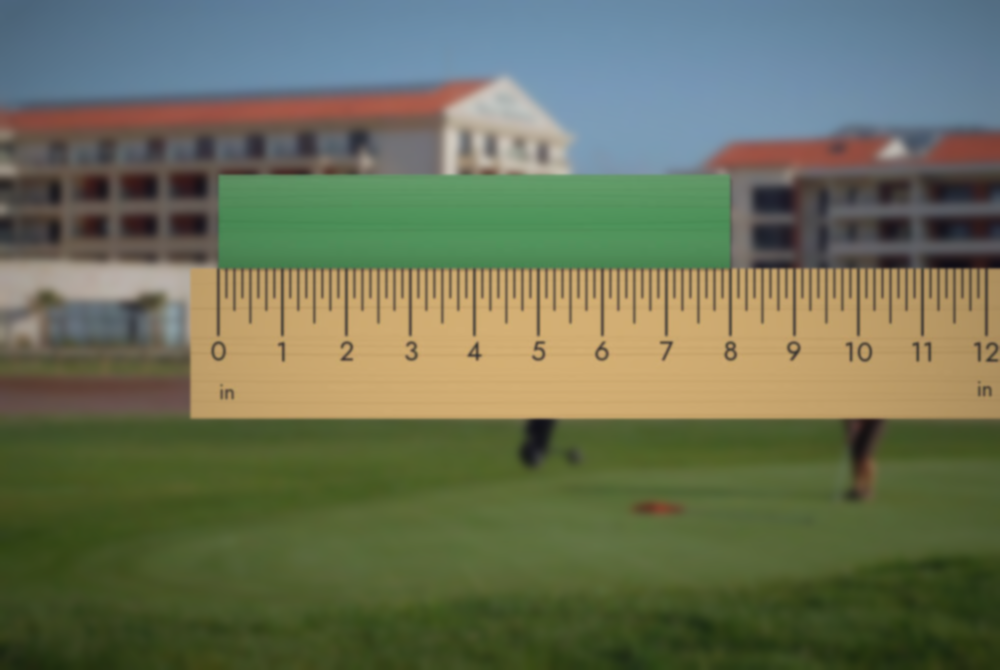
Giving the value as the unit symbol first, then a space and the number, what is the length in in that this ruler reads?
in 8
